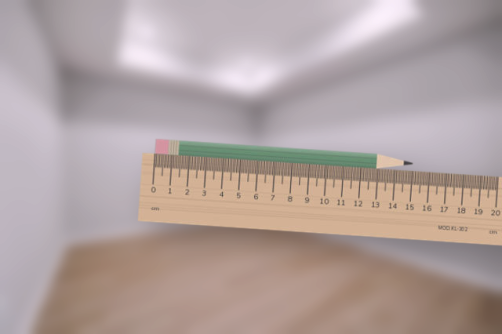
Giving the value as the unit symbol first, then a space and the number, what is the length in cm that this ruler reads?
cm 15
